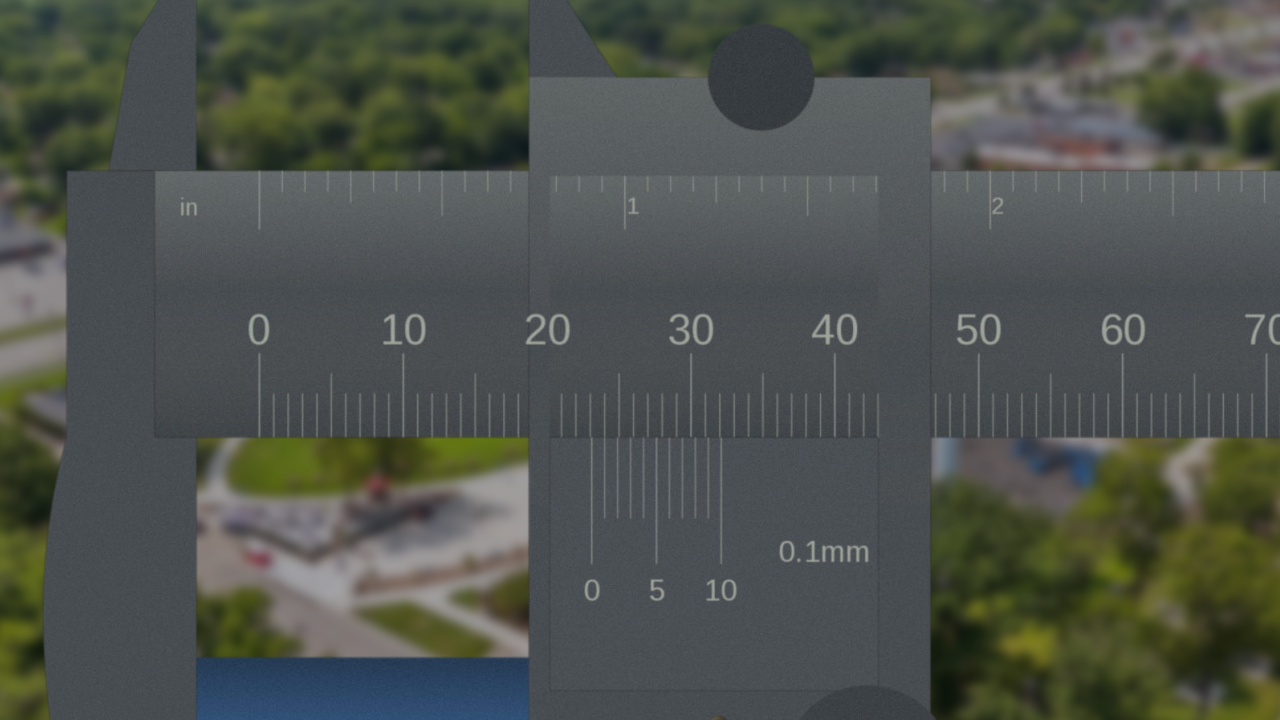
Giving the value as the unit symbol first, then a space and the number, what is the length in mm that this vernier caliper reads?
mm 23.1
